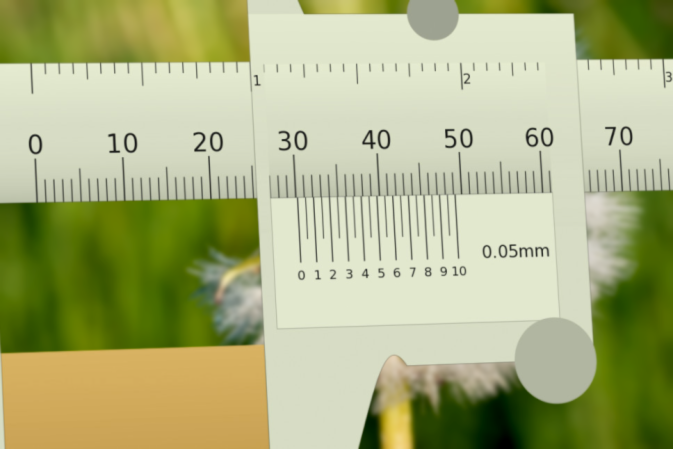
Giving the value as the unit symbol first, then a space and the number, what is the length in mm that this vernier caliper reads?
mm 30.2
